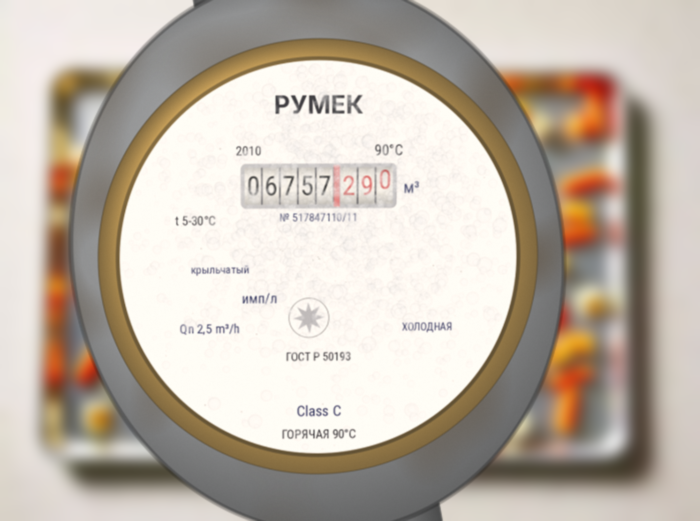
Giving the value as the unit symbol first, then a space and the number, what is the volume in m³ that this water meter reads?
m³ 6757.290
